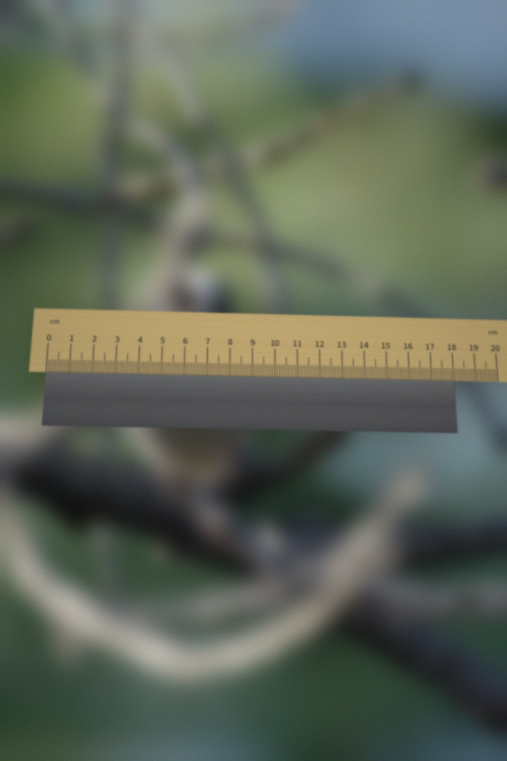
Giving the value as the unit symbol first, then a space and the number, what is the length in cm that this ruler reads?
cm 18
